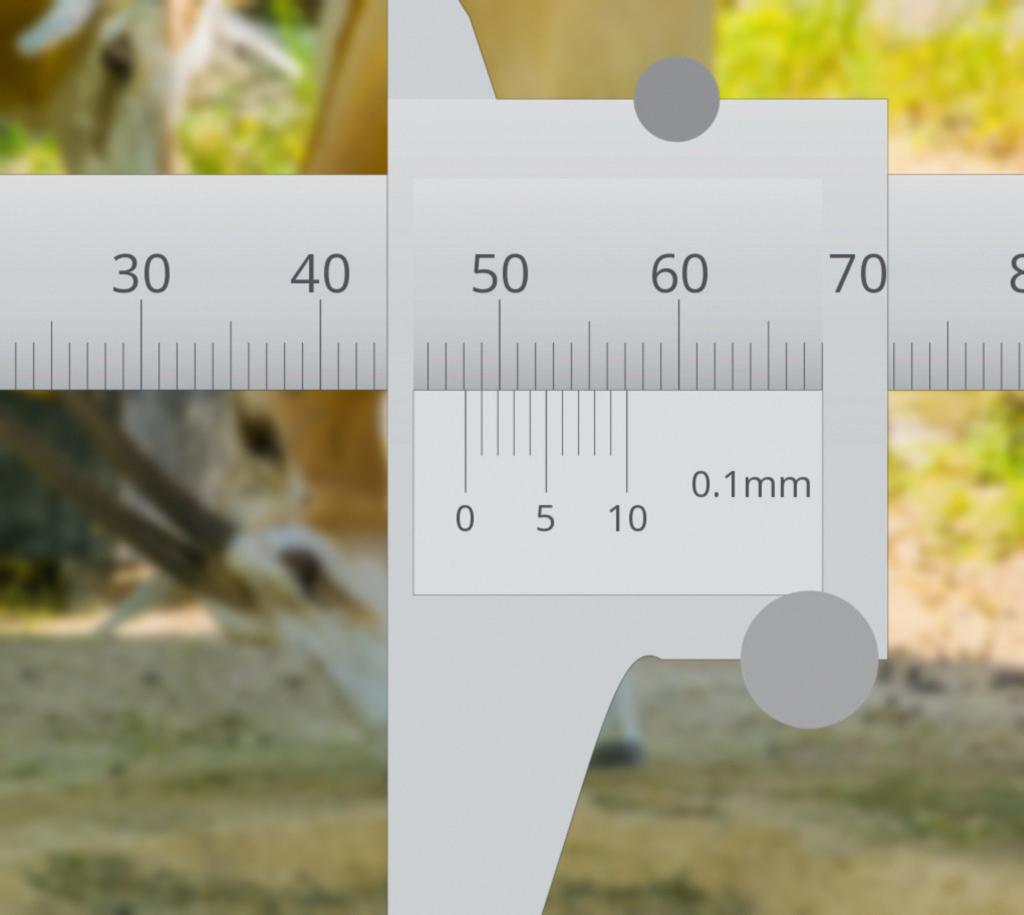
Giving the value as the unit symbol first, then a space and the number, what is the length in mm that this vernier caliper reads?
mm 48.1
